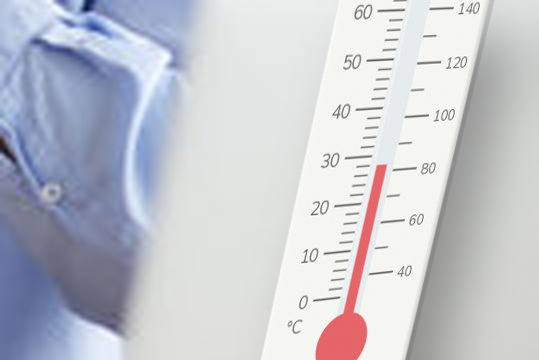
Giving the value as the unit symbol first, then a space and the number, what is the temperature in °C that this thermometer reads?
°C 28
